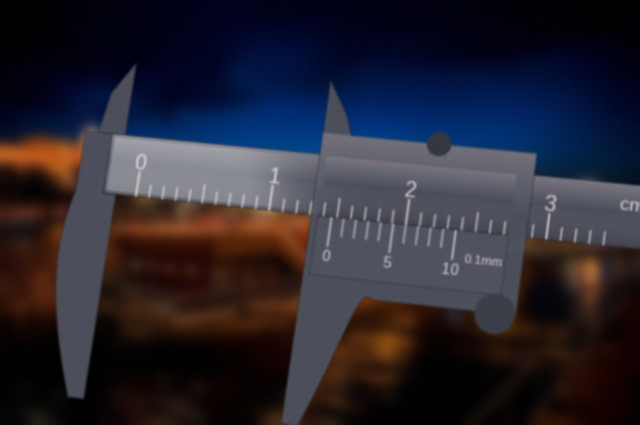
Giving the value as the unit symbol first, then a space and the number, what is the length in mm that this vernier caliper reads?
mm 14.6
